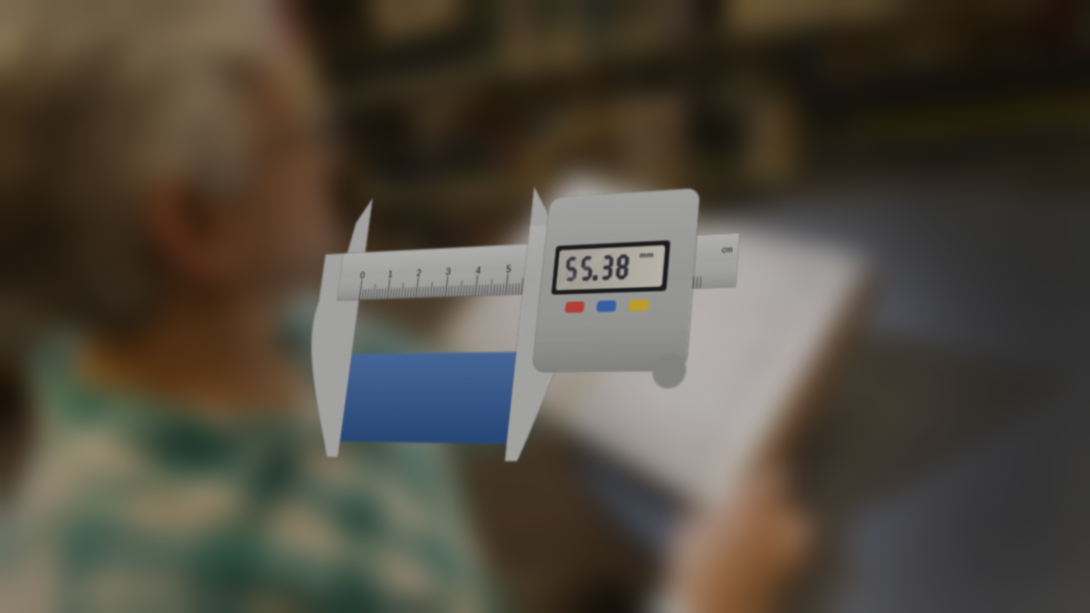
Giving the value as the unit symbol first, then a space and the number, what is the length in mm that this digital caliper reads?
mm 55.38
